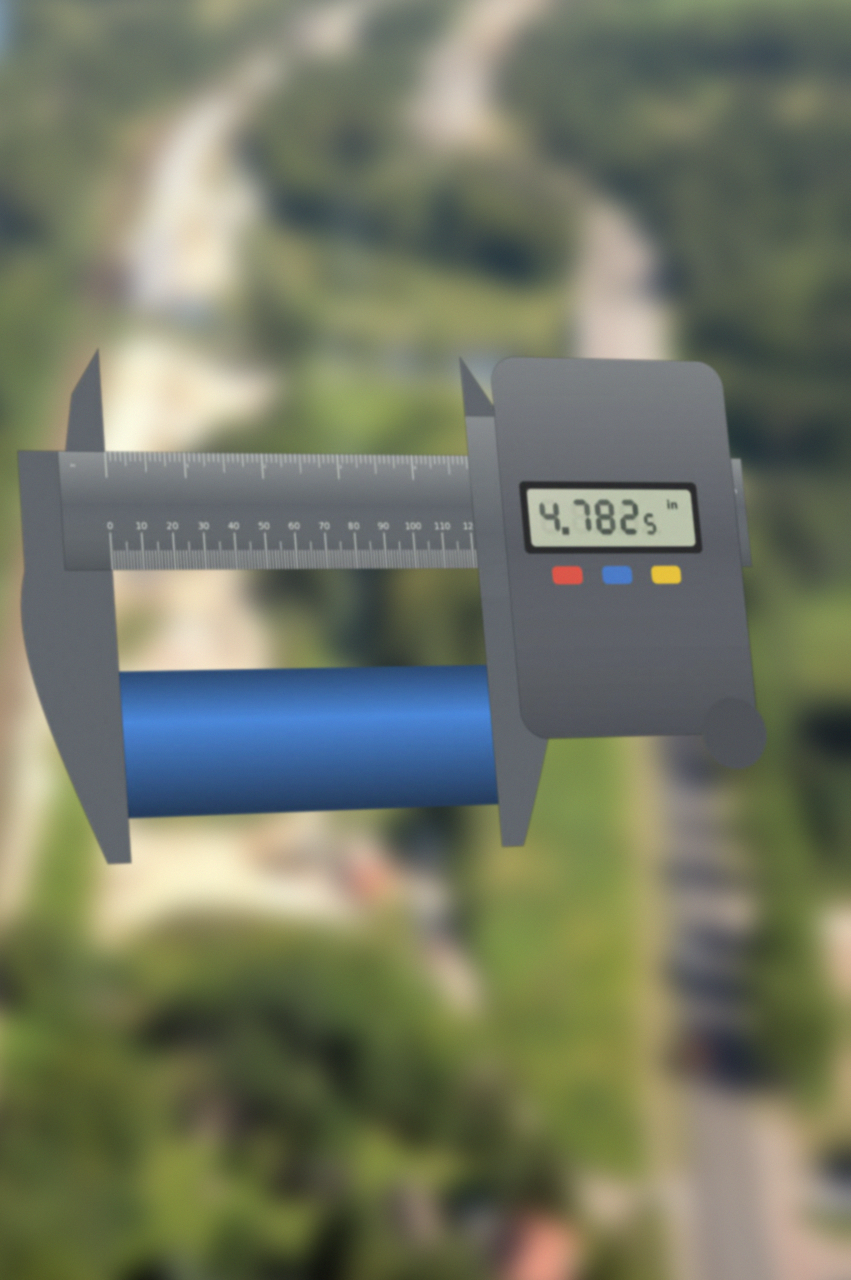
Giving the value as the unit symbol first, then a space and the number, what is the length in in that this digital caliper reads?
in 4.7825
